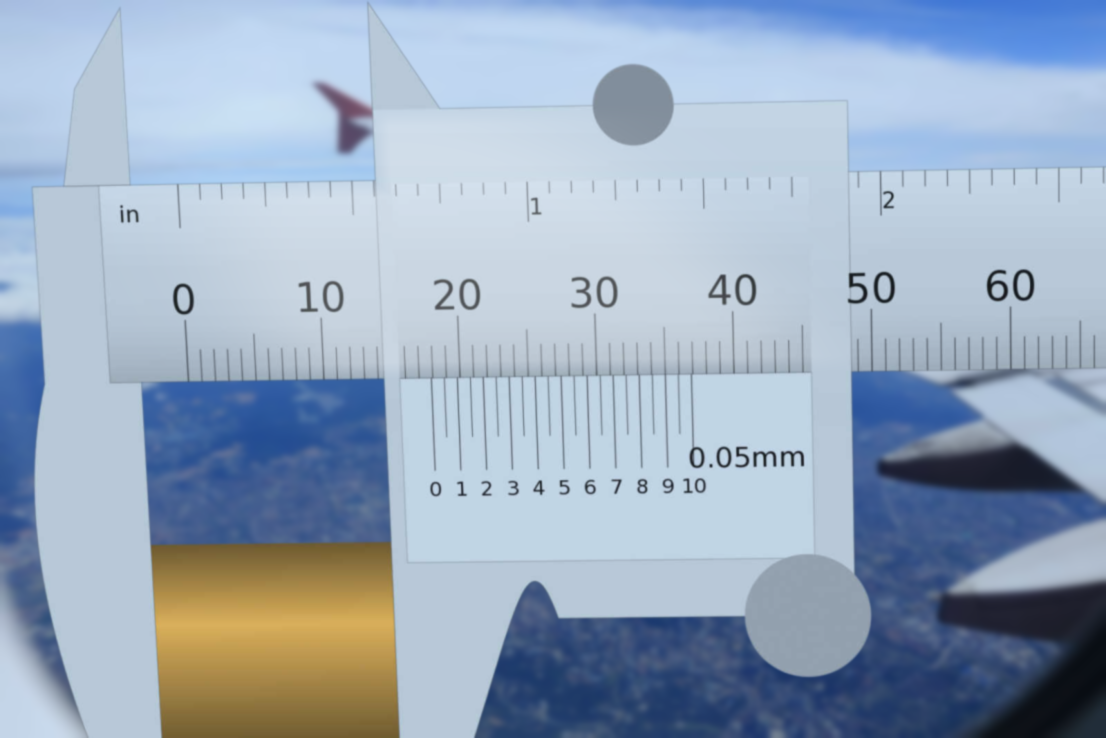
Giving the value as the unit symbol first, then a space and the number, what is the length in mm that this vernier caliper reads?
mm 17.9
